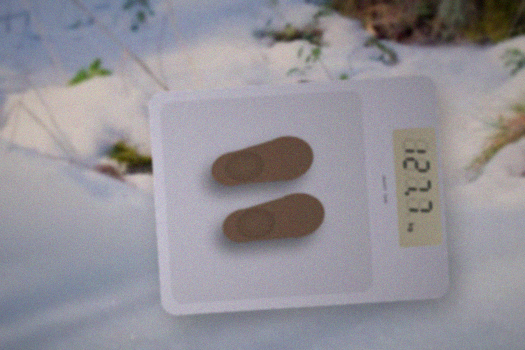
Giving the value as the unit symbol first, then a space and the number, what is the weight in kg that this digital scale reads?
kg 127.7
